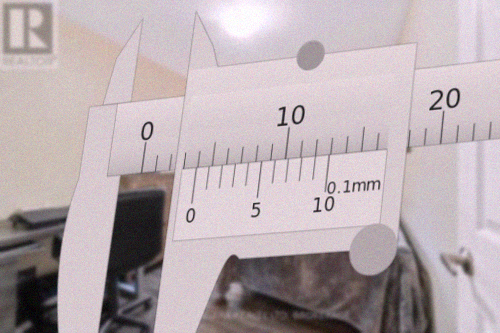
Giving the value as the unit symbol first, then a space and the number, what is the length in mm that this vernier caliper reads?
mm 3.9
